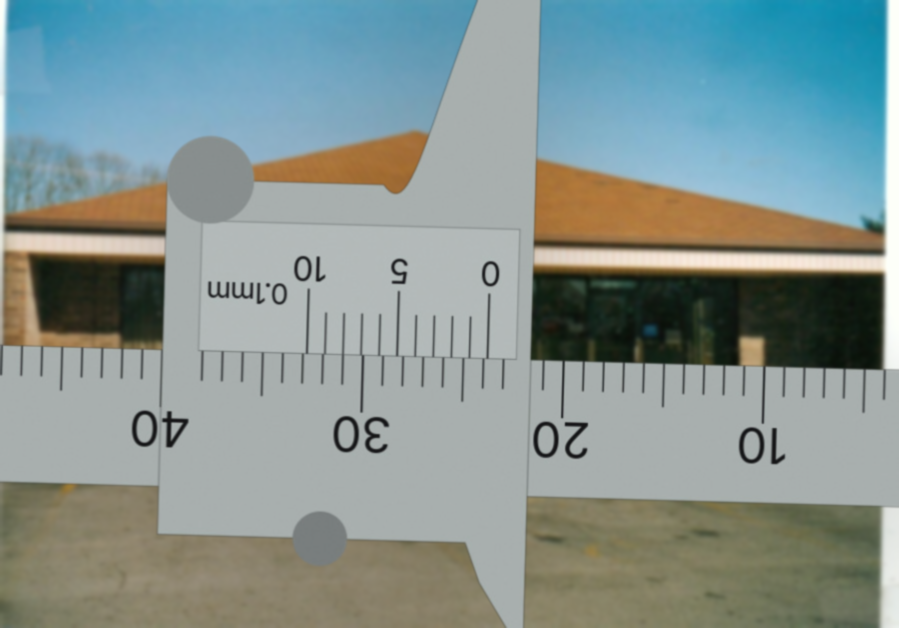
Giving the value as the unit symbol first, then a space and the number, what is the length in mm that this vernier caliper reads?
mm 23.8
